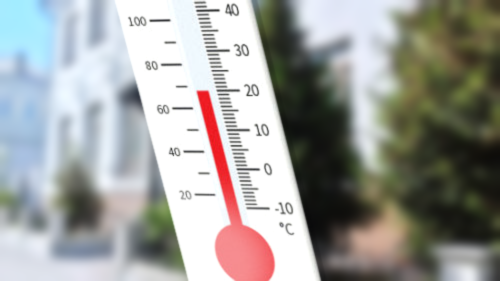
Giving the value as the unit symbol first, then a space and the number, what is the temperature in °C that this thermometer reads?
°C 20
